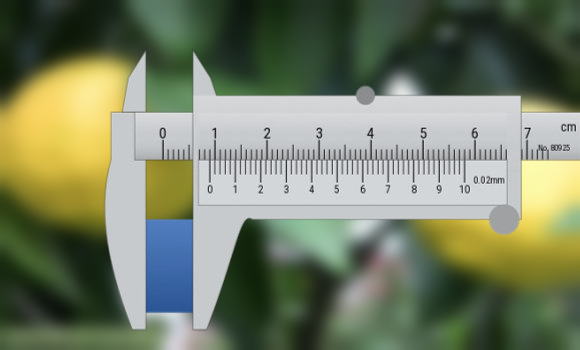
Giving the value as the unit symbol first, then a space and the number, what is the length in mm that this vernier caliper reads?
mm 9.0
